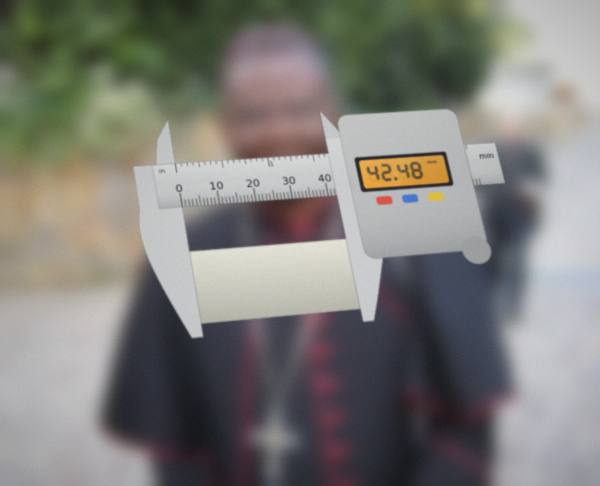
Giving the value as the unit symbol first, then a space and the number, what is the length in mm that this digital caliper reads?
mm 42.48
